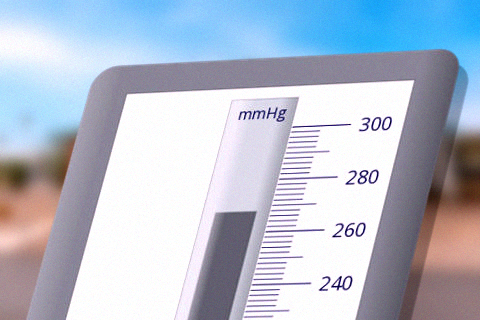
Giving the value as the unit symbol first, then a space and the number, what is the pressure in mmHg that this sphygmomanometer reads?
mmHg 268
